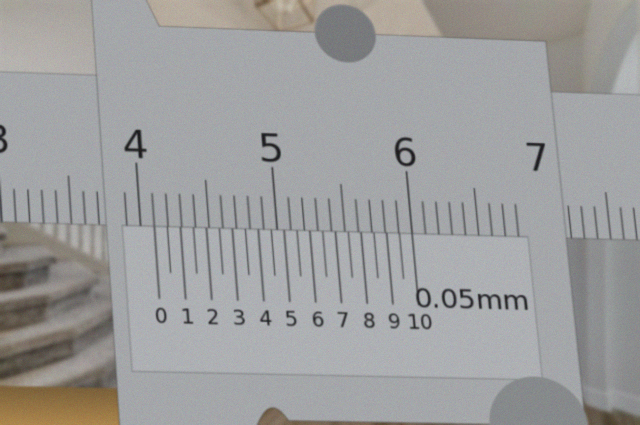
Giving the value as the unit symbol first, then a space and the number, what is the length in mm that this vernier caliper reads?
mm 41.0
